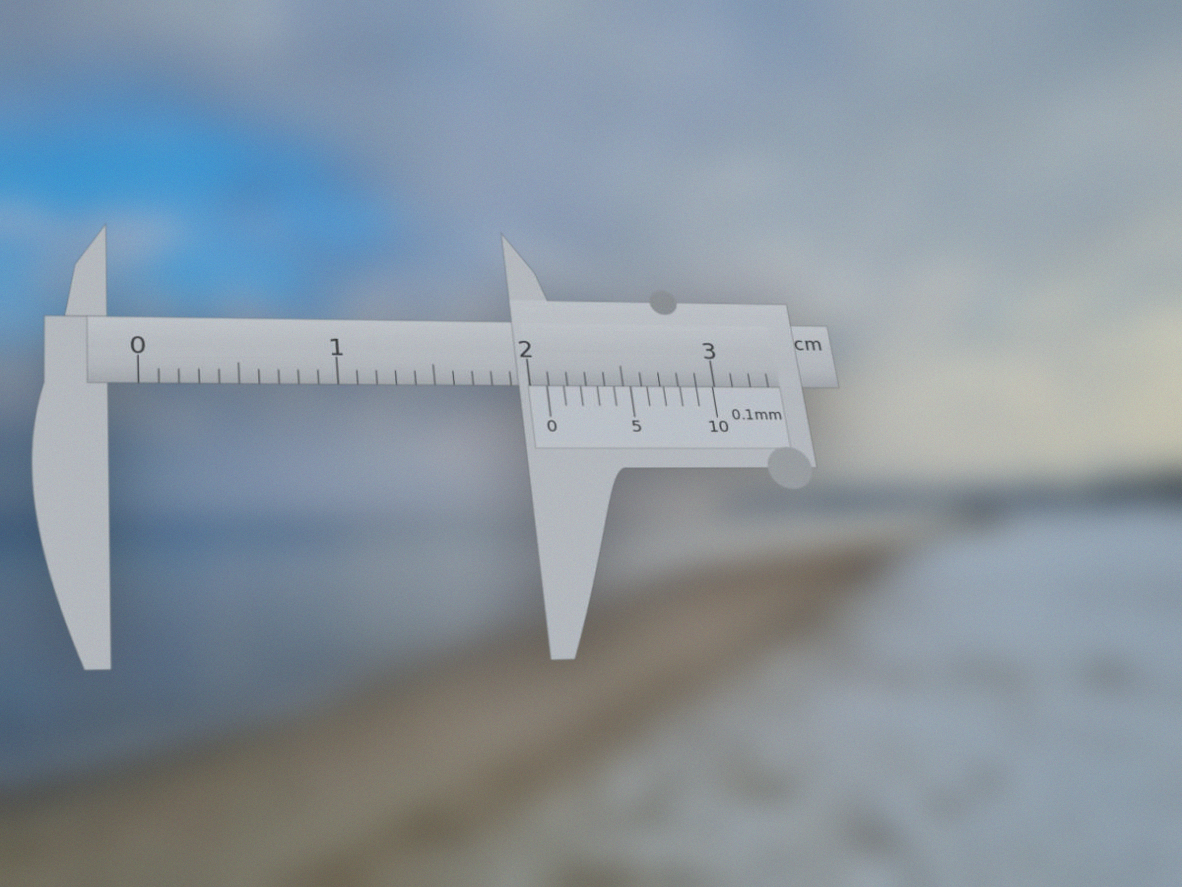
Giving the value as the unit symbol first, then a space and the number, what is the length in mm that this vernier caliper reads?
mm 20.9
